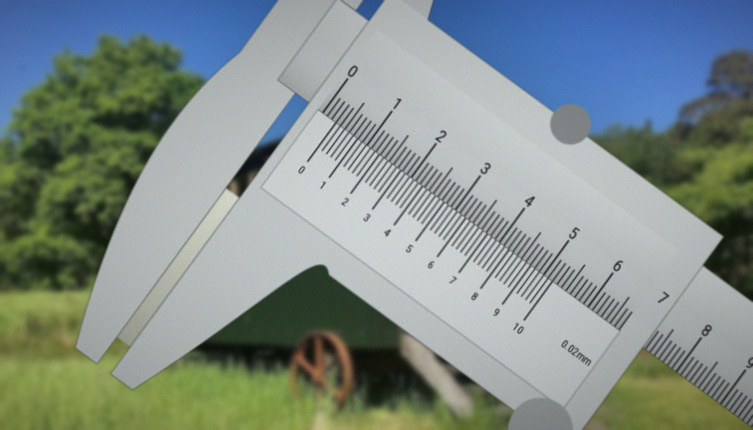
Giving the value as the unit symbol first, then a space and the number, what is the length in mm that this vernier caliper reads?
mm 3.0
